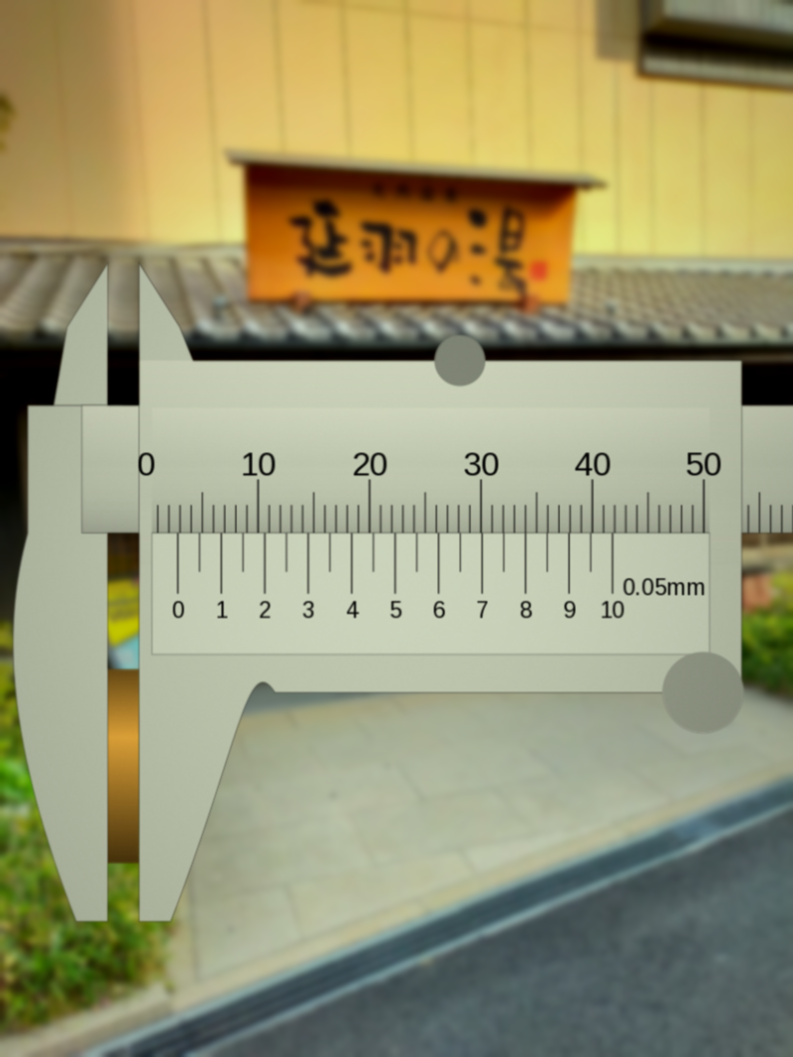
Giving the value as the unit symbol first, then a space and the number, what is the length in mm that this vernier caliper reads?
mm 2.8
